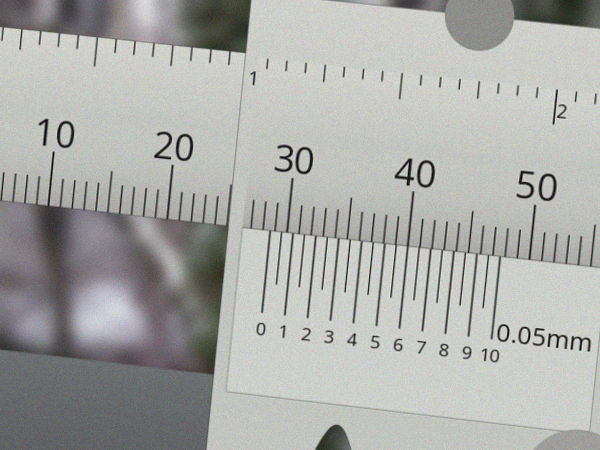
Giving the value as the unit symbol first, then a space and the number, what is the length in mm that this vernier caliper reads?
mm 28.6
